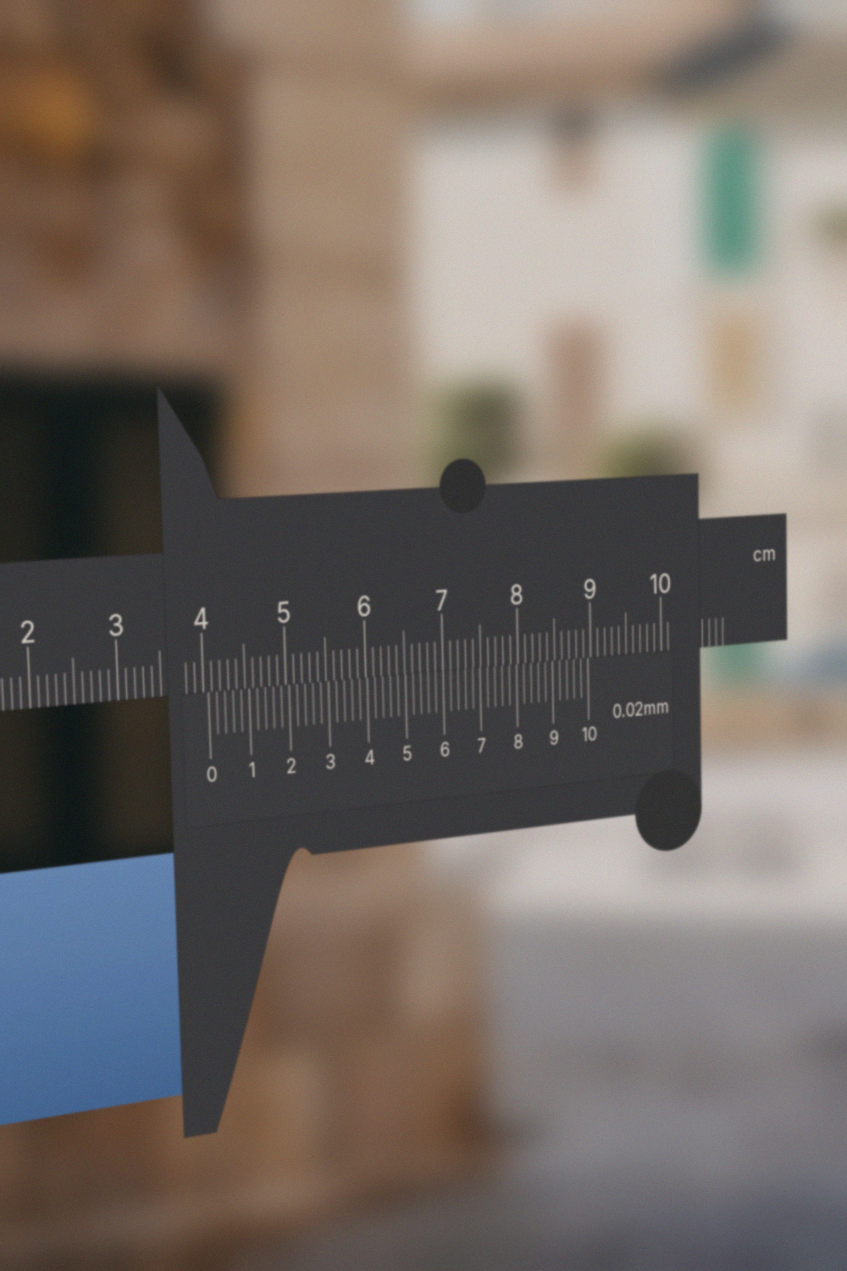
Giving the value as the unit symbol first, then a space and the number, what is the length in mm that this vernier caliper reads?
mm 40.6
